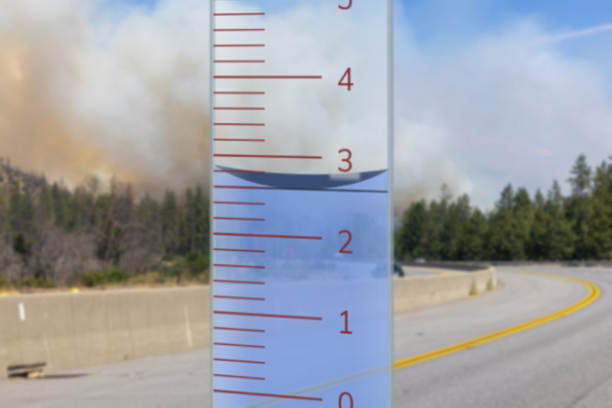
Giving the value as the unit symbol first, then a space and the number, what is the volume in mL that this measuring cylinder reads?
mL 2.6
